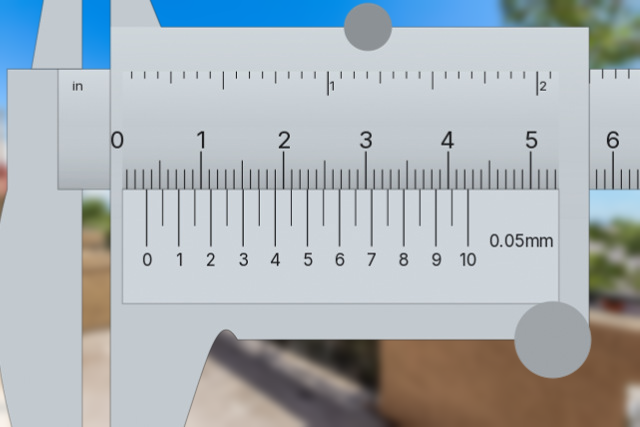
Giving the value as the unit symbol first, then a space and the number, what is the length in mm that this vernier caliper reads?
mm 3.4
